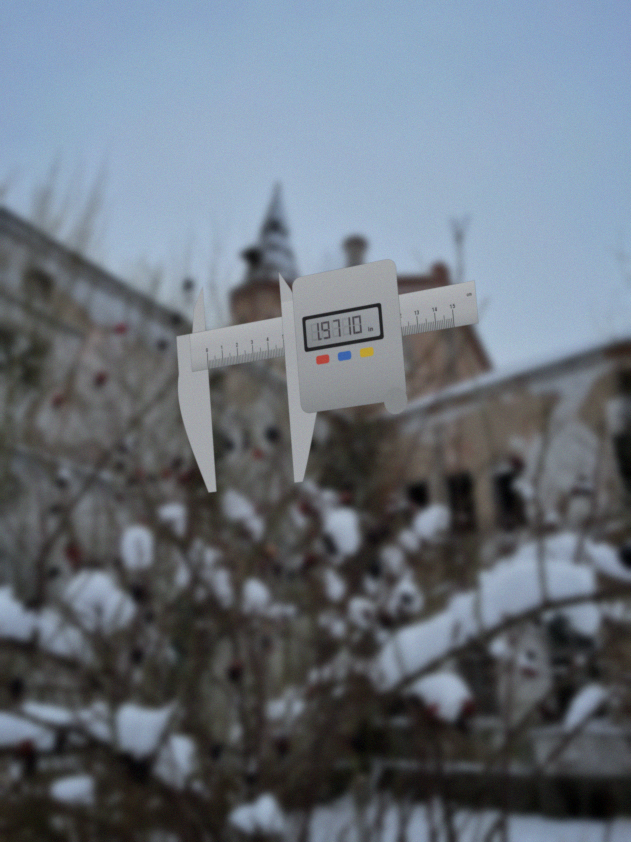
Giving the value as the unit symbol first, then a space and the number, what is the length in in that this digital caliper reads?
in 1.9710
